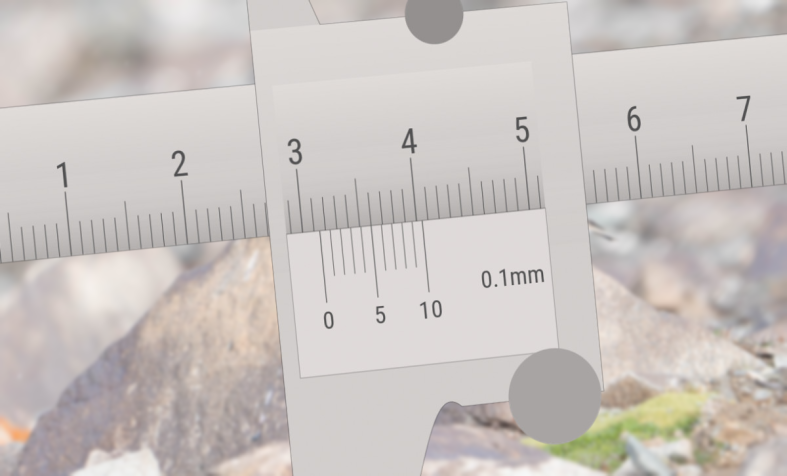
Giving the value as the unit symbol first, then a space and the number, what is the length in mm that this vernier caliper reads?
mm 31.5
